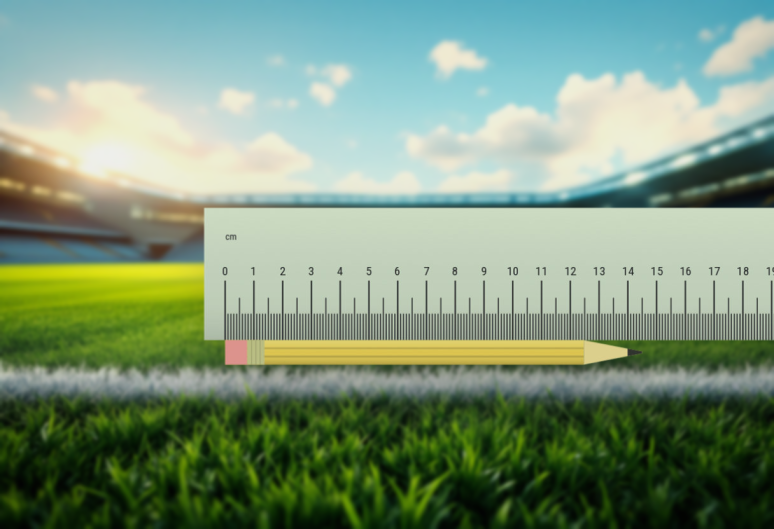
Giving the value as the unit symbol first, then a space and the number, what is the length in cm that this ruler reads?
cm 14.5
